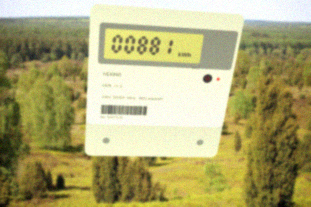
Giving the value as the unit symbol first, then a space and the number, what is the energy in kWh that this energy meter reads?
kWh 881
